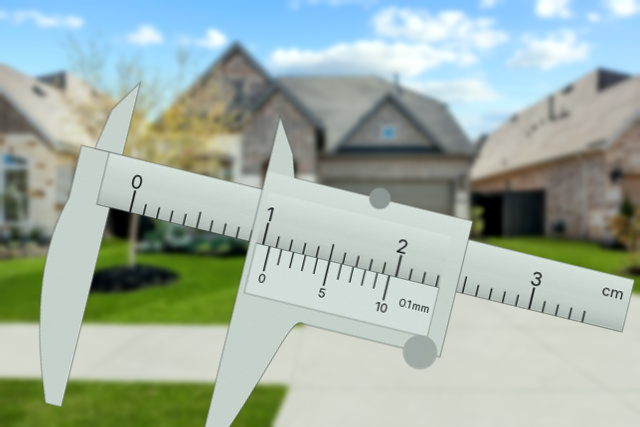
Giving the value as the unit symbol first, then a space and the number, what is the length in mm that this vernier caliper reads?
mm 10.5
